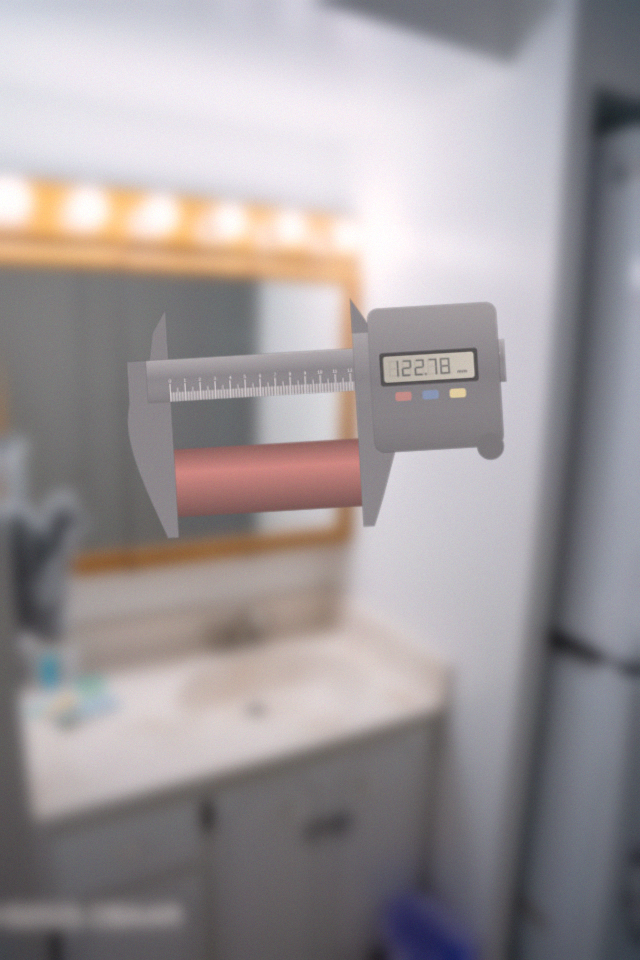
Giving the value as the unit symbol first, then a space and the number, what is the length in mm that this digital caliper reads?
mm 122.78
